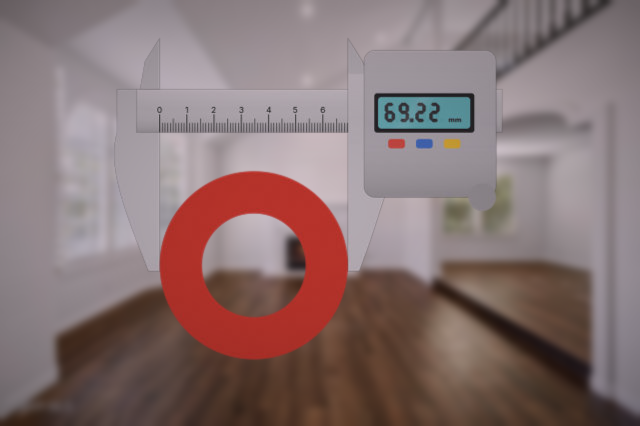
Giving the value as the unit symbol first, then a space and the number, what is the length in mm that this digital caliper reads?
mm 69.22
